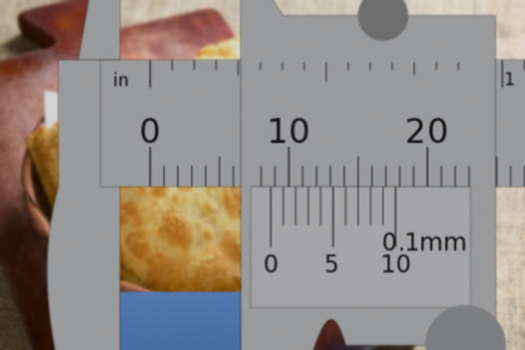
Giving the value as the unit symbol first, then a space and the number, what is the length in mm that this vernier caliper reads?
mm 8.7
